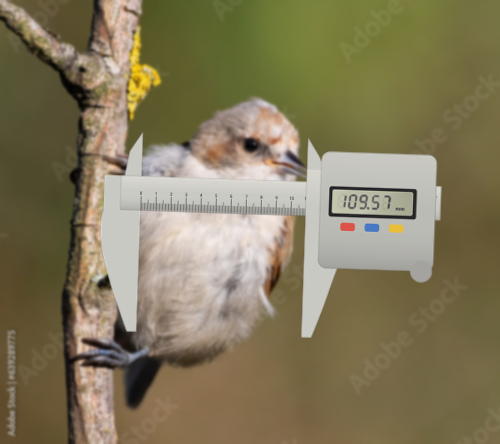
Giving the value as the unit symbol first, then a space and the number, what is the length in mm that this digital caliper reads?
mm 109.57
